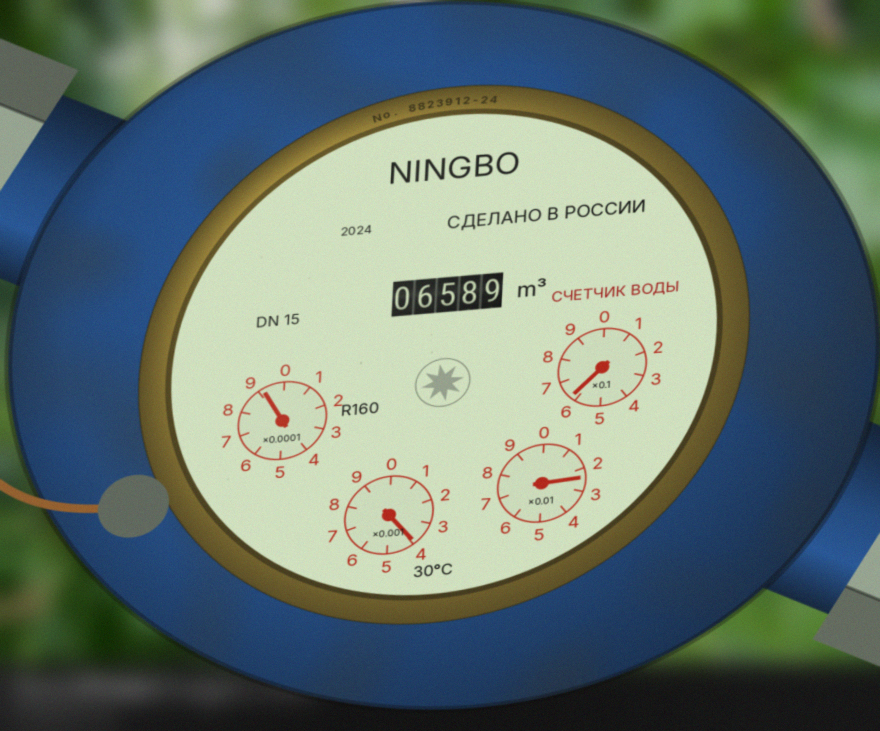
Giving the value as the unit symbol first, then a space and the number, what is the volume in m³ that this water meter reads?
m³ 6589.6239
